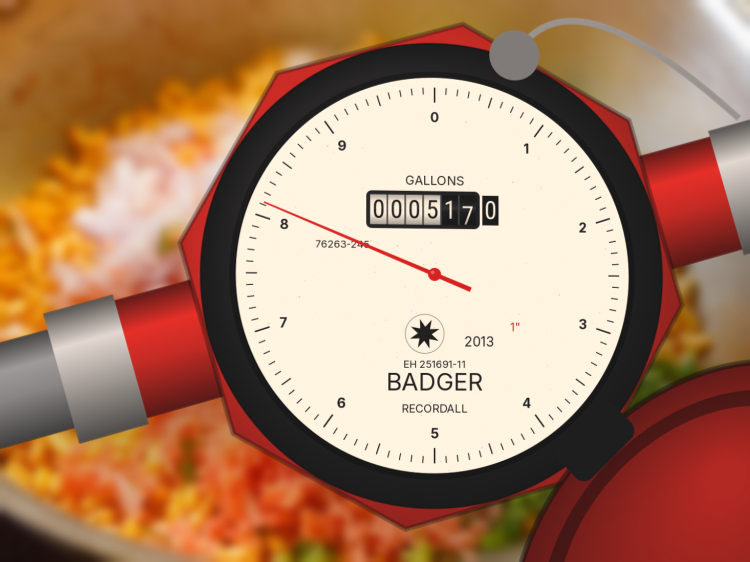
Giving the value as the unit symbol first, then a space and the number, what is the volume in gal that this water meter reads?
gal 5168.1
